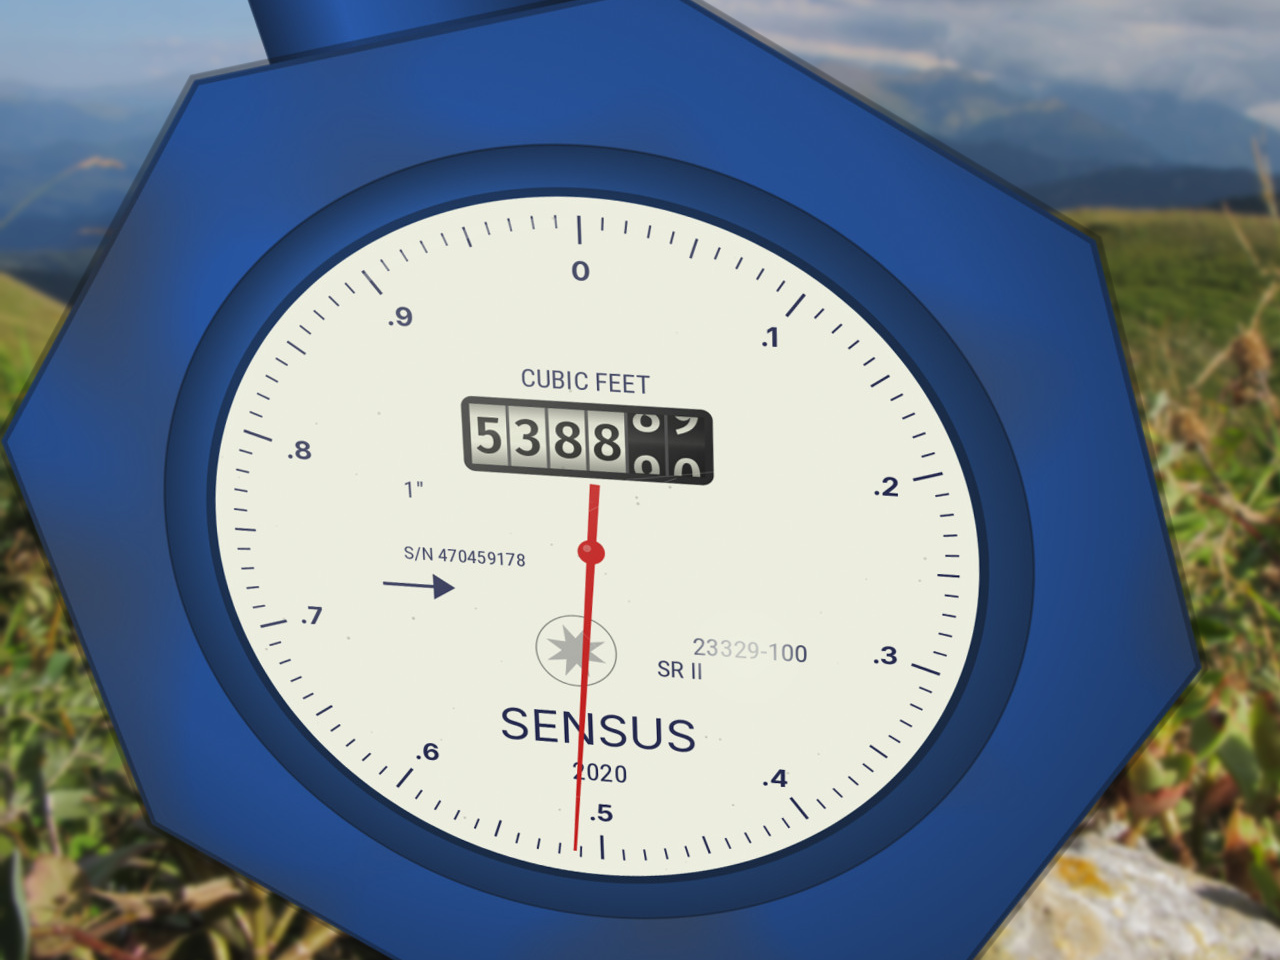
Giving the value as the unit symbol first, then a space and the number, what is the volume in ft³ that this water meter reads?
ft³ 538889.51
